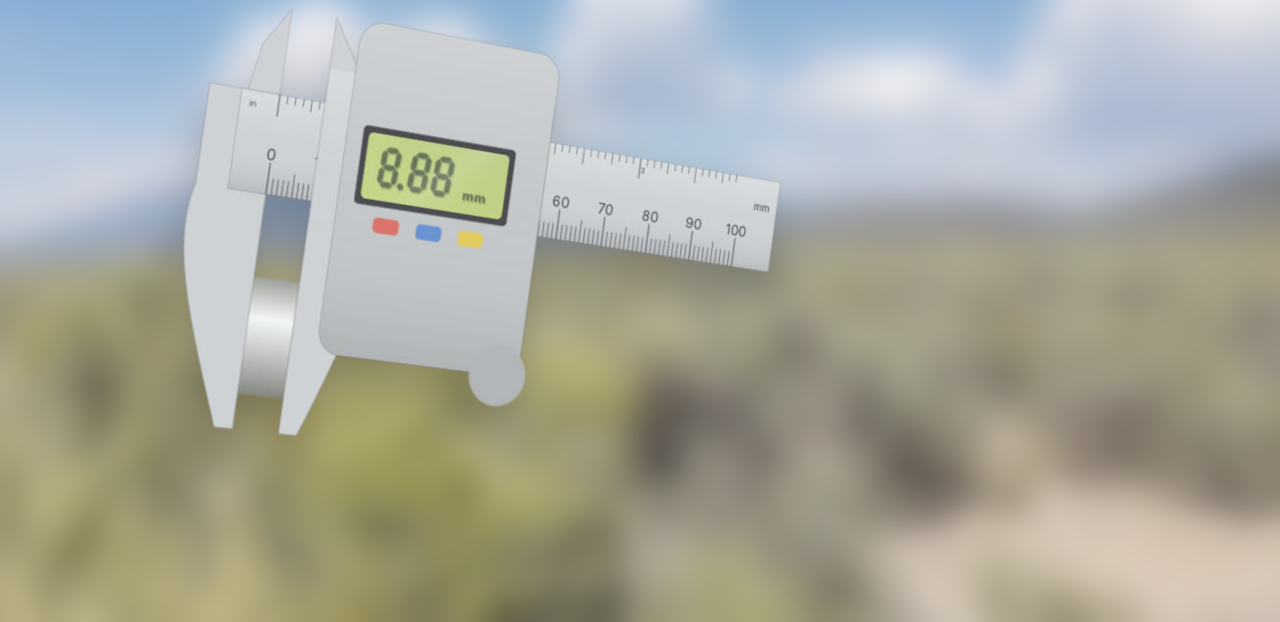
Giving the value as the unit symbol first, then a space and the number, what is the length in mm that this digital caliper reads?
mm 8.88
